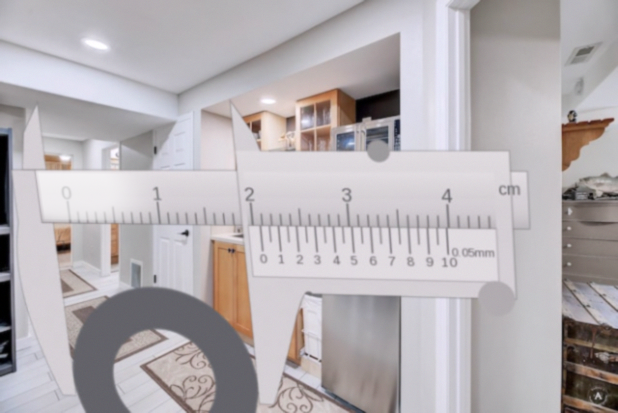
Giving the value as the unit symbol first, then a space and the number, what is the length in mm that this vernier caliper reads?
mm 20.8
